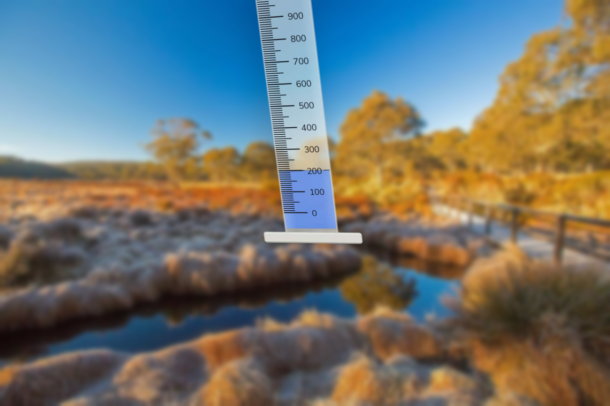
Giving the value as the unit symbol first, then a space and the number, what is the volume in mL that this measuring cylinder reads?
mL 200
